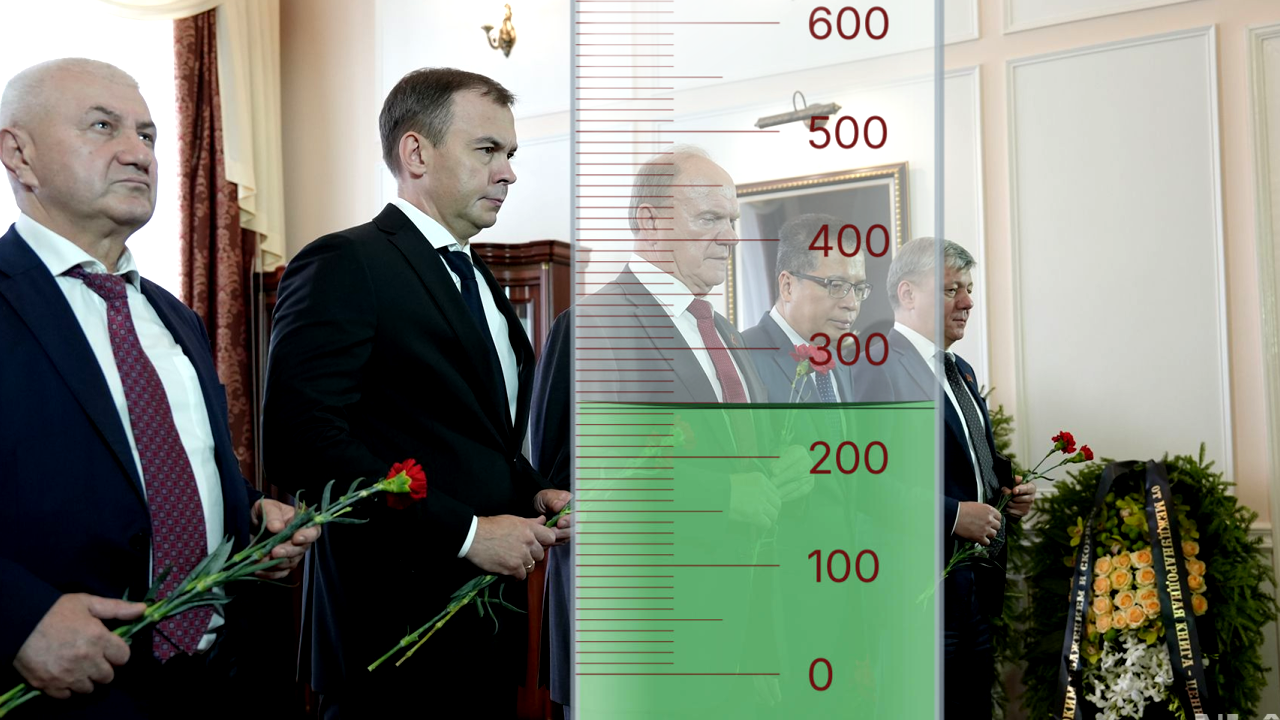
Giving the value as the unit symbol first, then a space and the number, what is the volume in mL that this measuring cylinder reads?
mL 245
